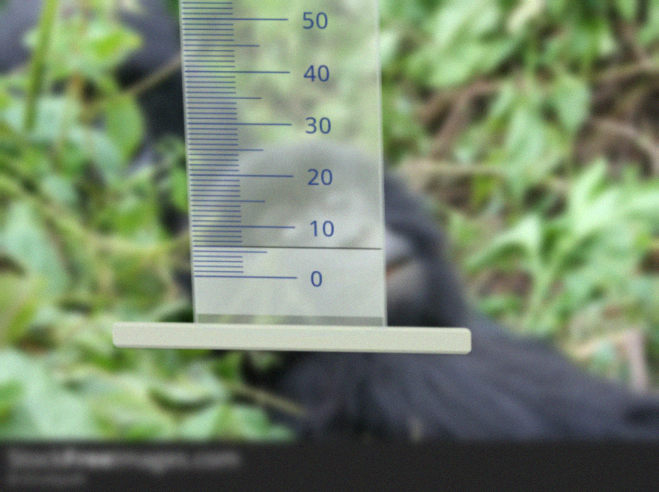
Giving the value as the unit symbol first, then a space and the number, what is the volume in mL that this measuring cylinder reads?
mL 6
